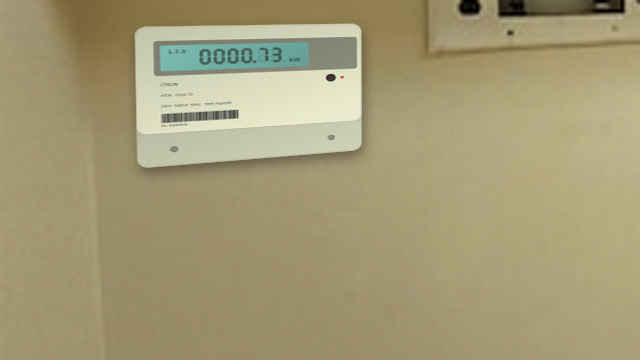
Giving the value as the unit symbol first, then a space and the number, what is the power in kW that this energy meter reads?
kW 0.73
